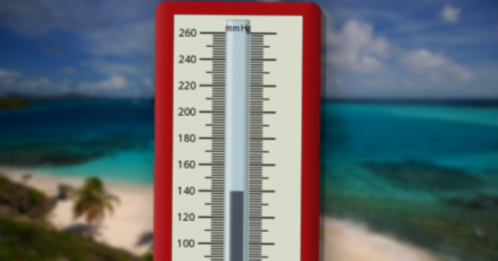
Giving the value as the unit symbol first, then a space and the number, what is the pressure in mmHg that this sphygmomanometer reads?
mmHg 140
